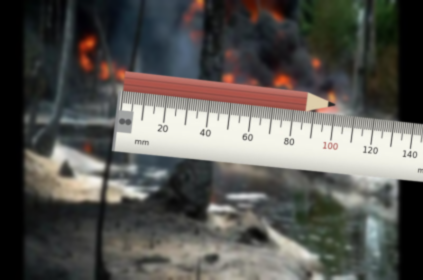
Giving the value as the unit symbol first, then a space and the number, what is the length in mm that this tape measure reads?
mm 100
